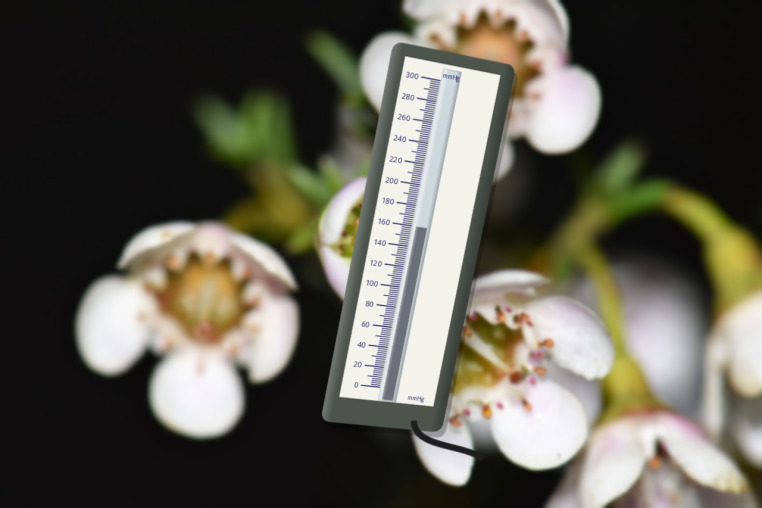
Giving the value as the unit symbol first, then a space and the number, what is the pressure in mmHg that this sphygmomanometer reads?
mmHg 160
